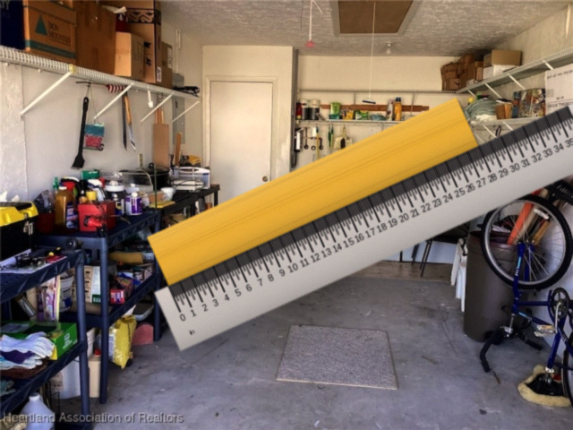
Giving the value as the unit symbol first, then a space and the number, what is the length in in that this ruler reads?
in 28
